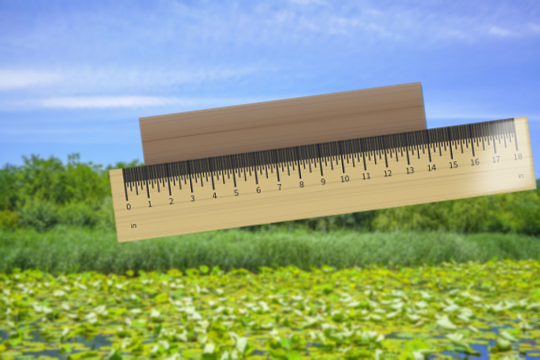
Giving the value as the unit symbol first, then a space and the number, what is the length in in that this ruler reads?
in 13
